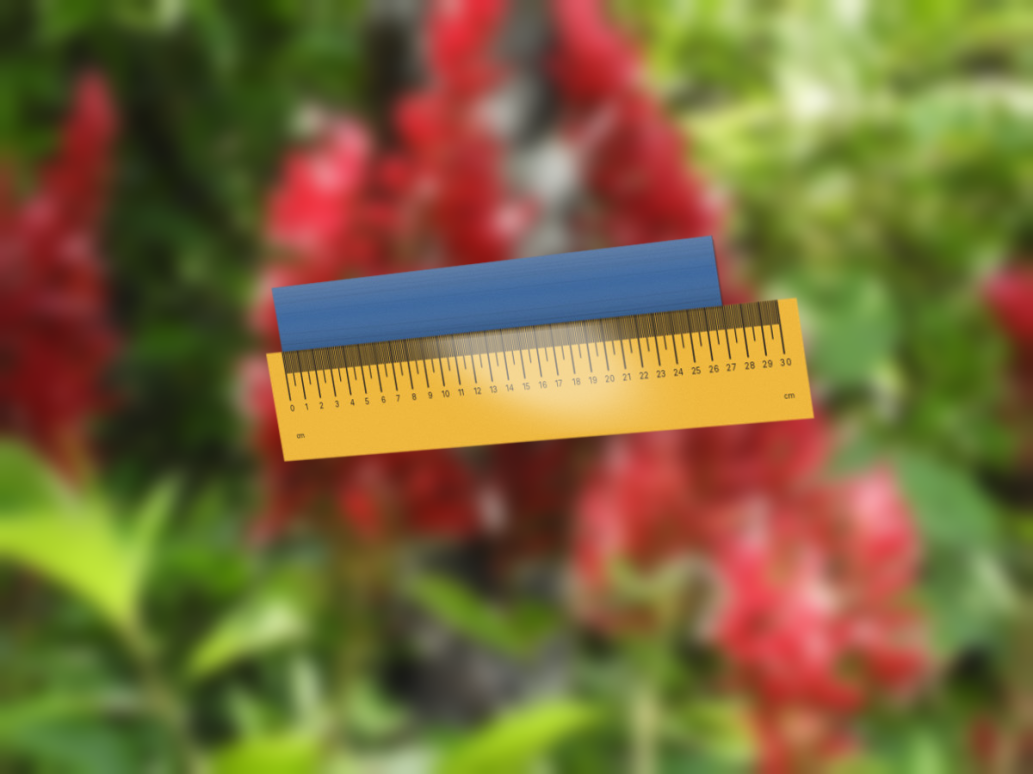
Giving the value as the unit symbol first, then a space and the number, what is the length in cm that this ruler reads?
cm 27
